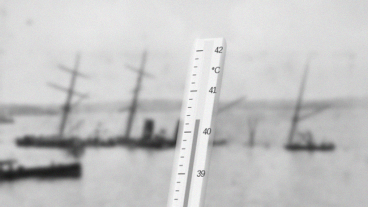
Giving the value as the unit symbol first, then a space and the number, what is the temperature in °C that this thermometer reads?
°C 40.3
